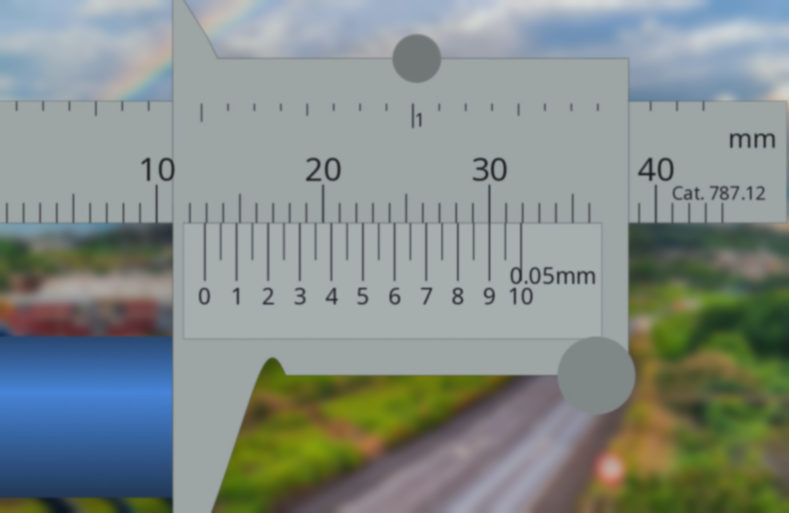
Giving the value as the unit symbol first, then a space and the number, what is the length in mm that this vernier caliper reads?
mm 12.9
